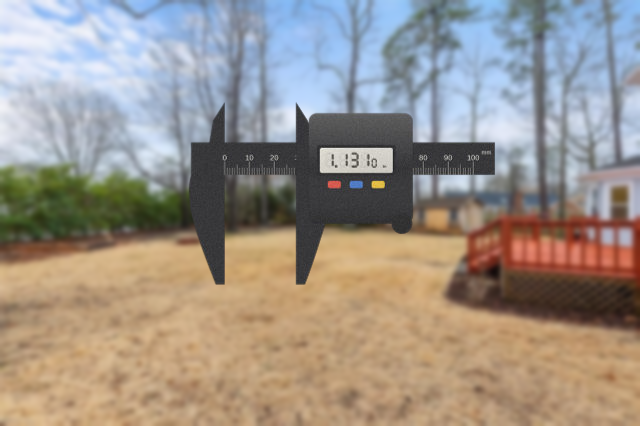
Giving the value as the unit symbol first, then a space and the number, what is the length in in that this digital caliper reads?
in 1.1310
